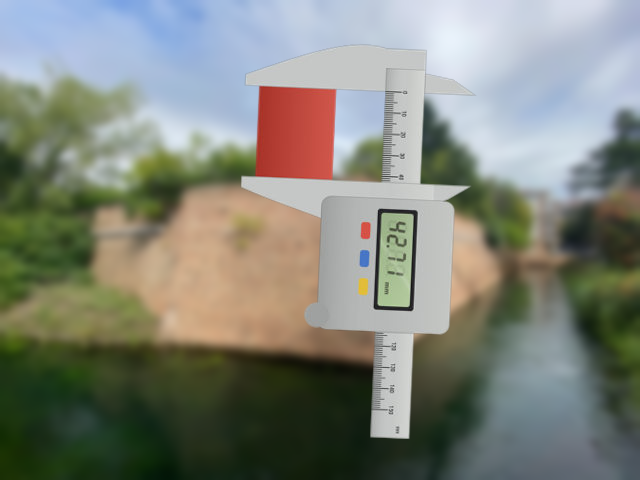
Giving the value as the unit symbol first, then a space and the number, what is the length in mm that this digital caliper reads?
mm 42.71
